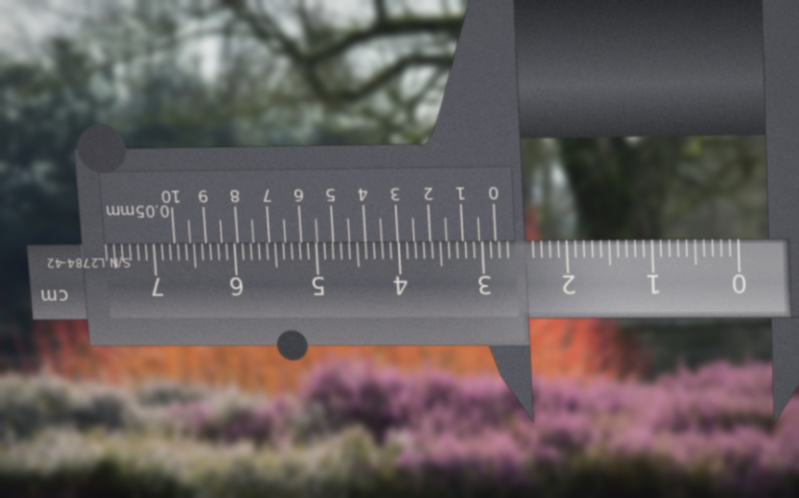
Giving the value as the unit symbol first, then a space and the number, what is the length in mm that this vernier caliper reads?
mm 28.4
